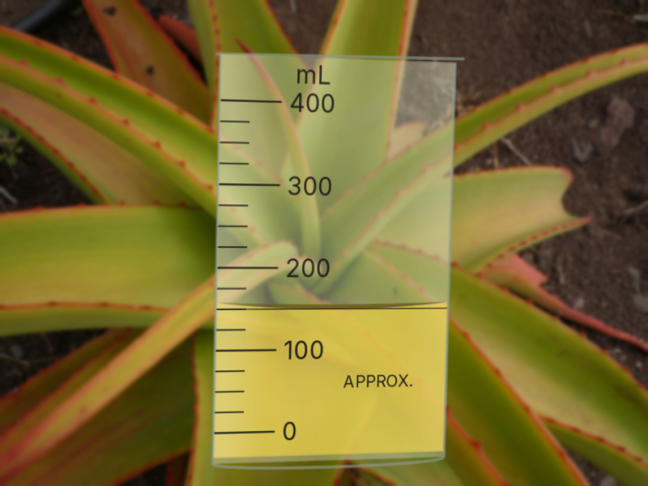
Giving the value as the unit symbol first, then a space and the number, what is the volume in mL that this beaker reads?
mL 150
